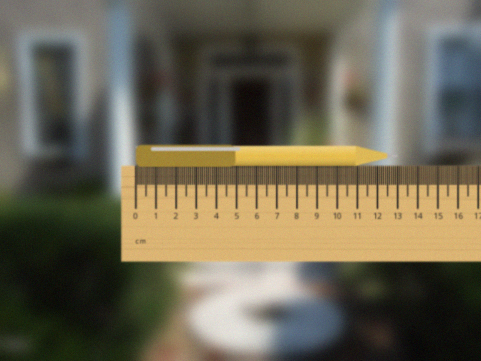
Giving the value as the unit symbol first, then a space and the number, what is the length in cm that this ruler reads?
cm 13
